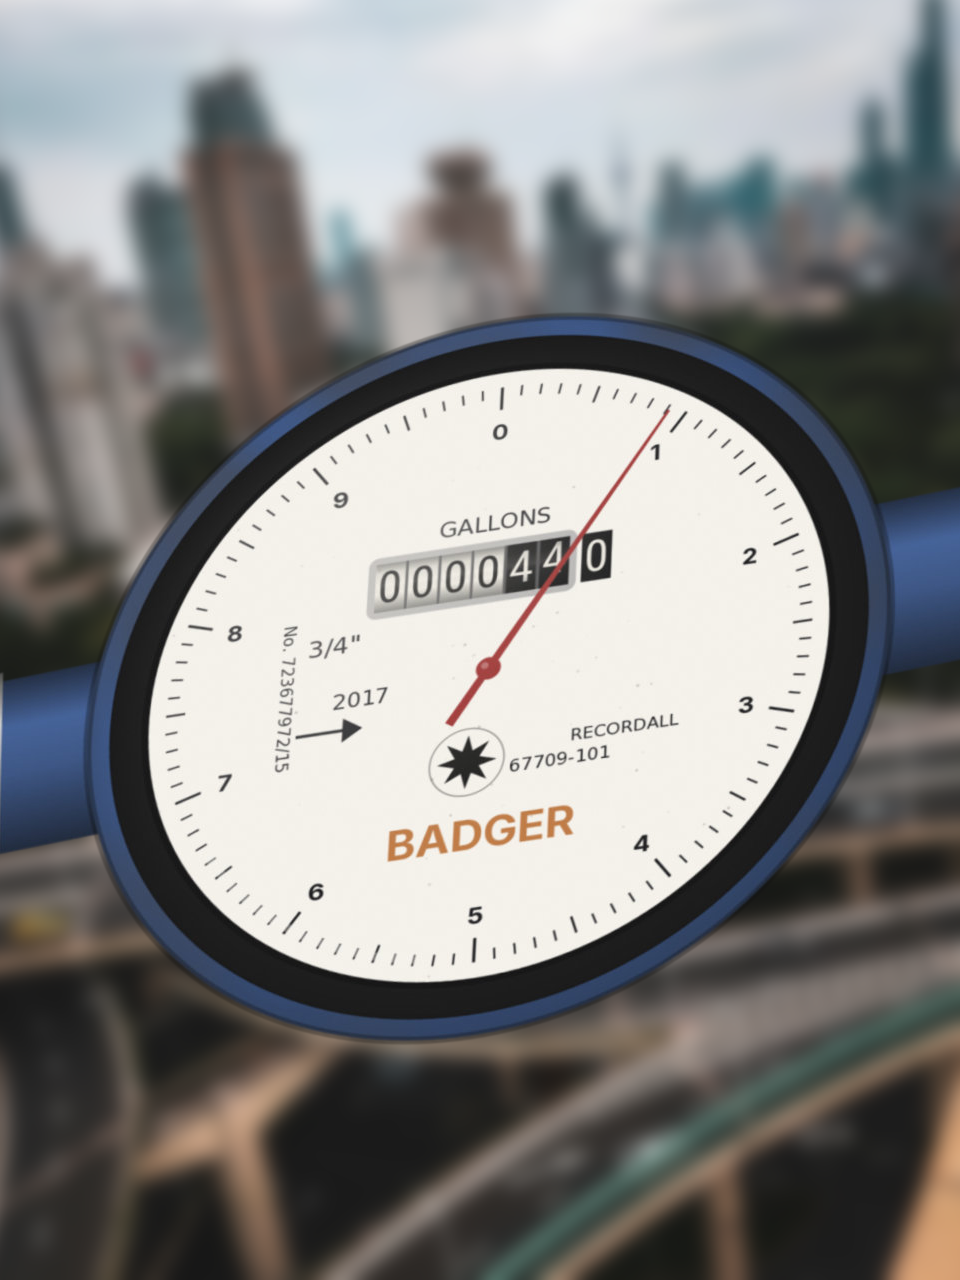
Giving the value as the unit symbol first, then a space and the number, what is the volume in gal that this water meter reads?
gal 440.9
